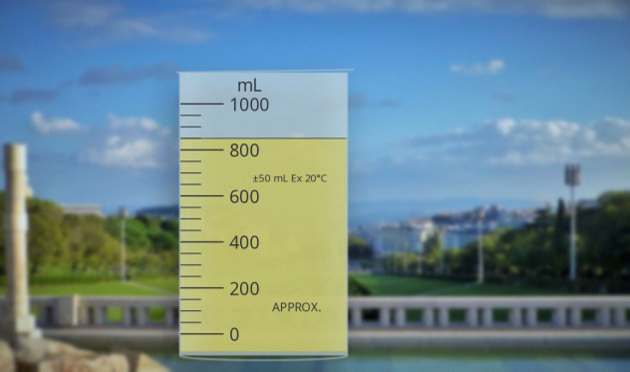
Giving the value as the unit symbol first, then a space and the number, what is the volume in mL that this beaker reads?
mL 850
